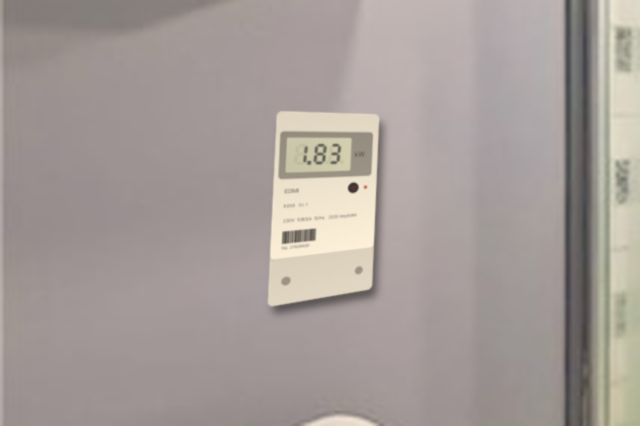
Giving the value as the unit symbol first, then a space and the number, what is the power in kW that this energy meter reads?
kW 1.83
